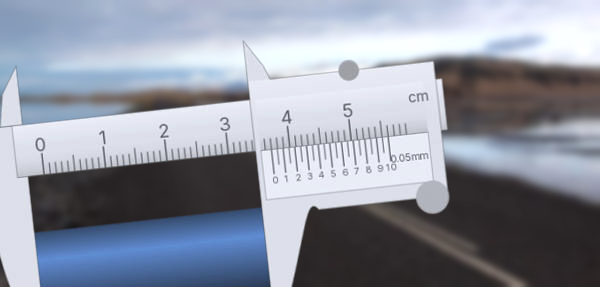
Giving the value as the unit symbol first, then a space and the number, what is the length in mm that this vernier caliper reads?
mm 37.0
